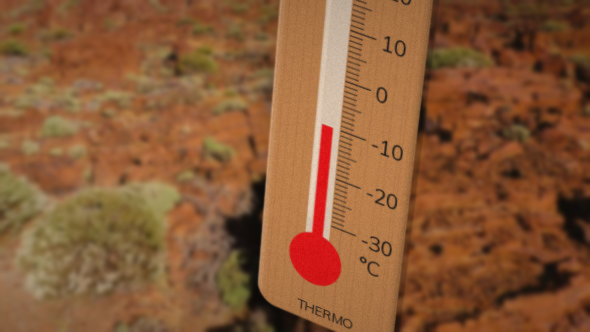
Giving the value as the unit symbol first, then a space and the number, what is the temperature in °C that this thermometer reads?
°C -10
